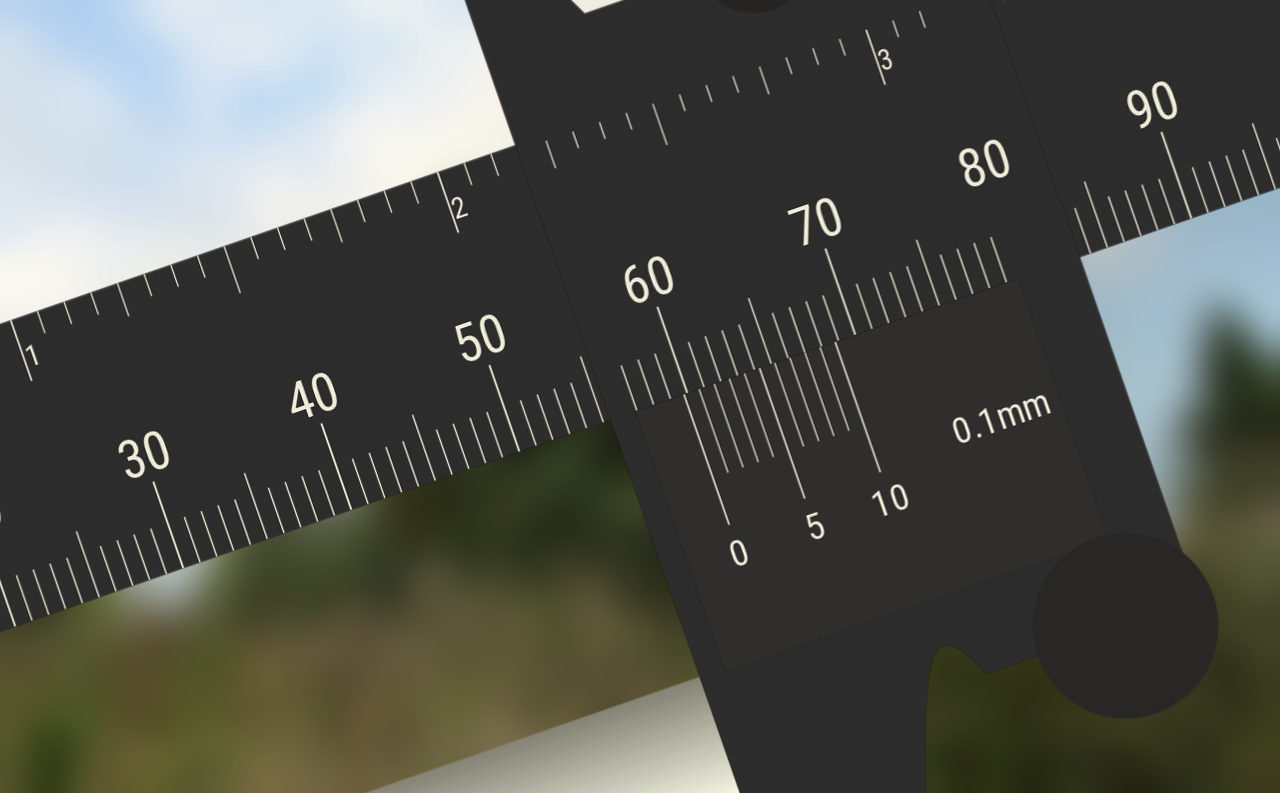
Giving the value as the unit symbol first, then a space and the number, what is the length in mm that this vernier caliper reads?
mm 59.8
